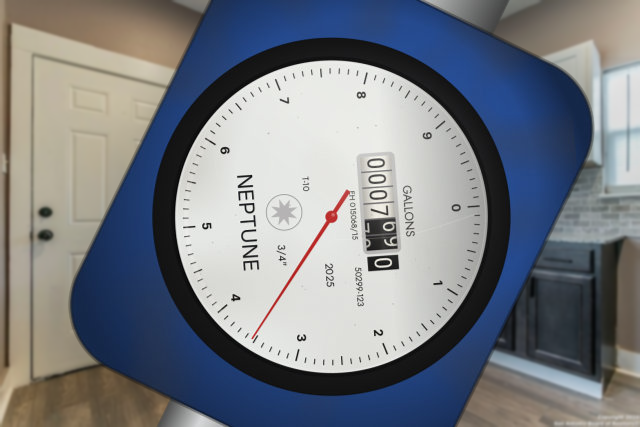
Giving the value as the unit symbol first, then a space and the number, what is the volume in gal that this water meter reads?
gal 7693.5
